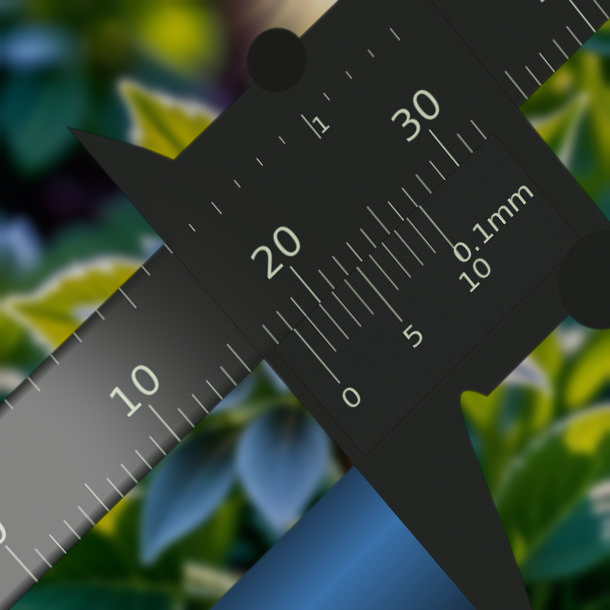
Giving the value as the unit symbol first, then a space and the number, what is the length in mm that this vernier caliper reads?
mm 18.1
